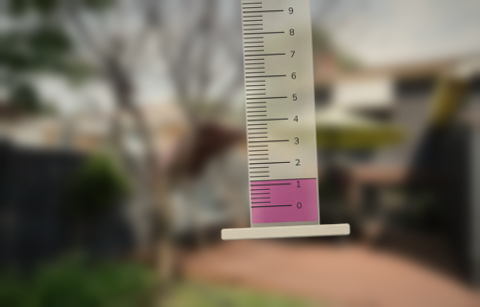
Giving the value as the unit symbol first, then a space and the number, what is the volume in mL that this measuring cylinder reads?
mL 1.2
